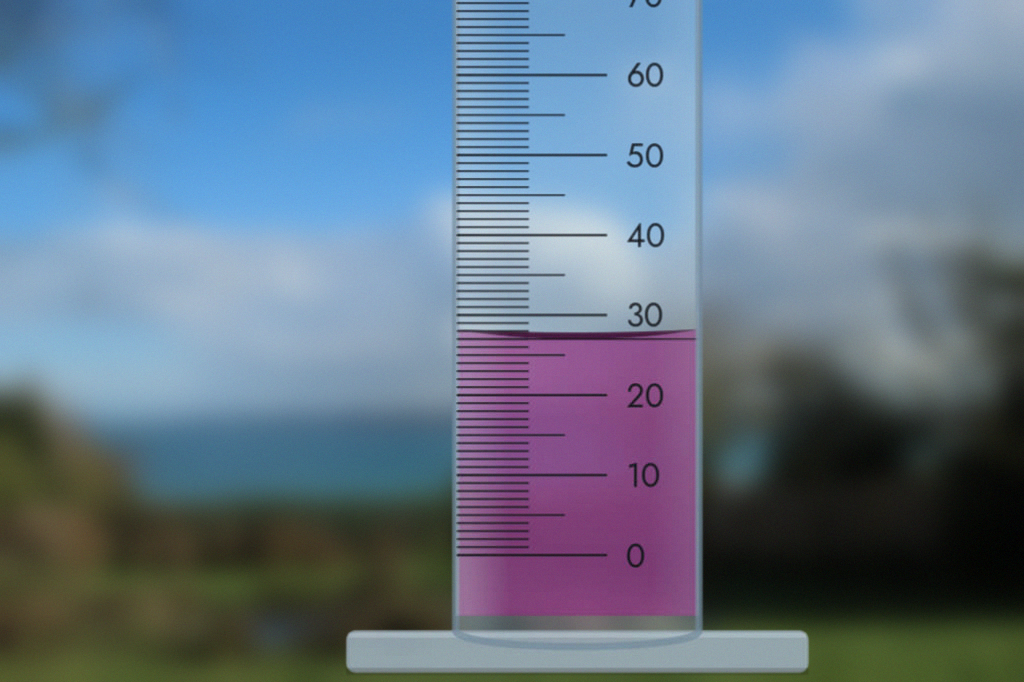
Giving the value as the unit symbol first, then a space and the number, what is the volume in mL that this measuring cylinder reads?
mL 27
